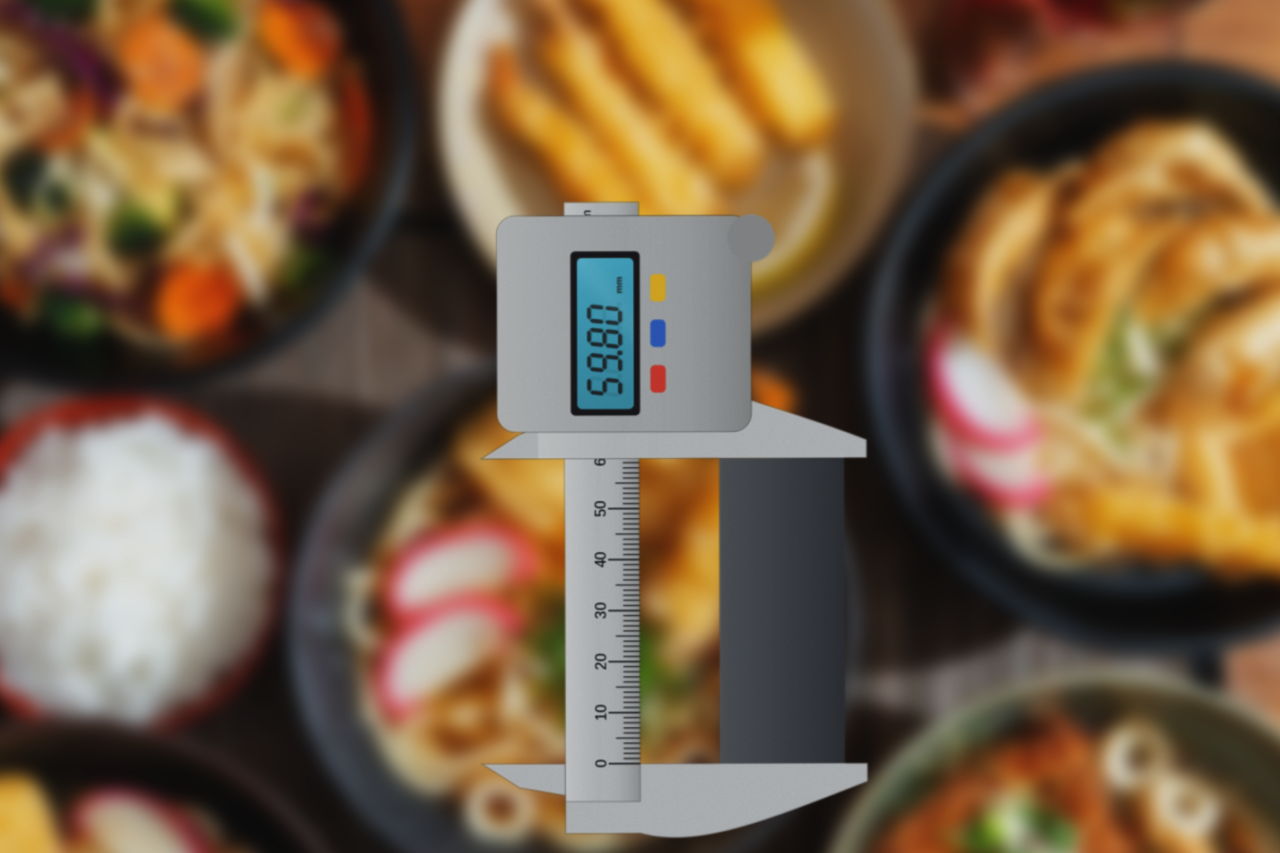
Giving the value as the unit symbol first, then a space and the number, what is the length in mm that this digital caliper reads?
mm 59.80
